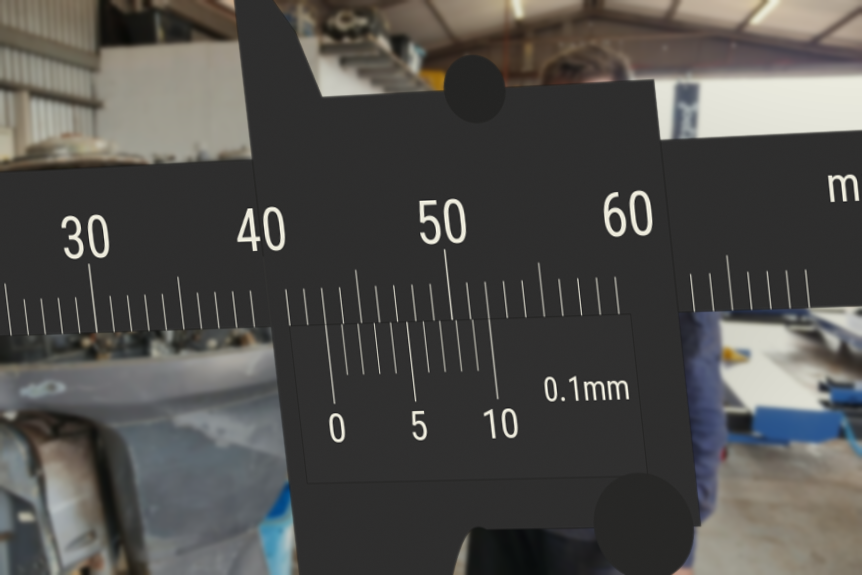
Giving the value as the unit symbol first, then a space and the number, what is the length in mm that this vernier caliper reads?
mm 43.0
